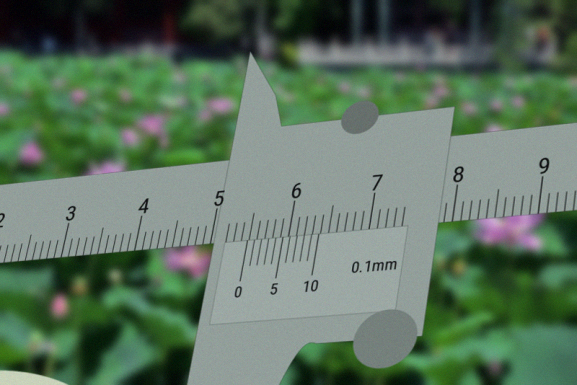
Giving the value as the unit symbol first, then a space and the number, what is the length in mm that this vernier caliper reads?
mm 54.8
